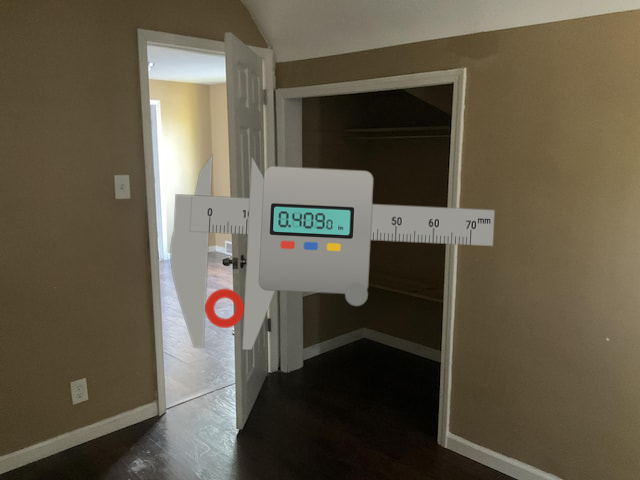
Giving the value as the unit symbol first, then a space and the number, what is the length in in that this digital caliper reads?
in 0.4090
